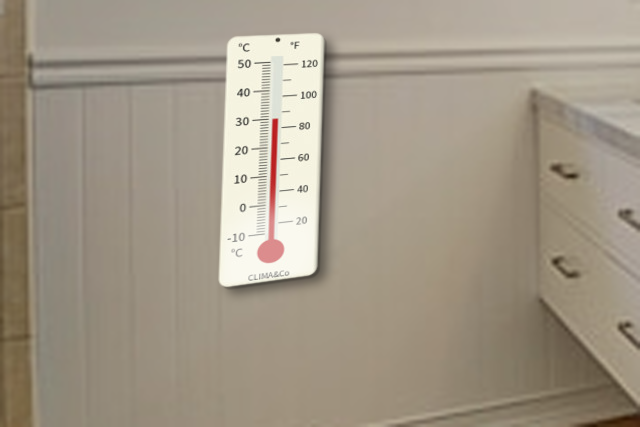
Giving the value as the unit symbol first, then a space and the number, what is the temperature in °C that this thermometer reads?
°C 30
